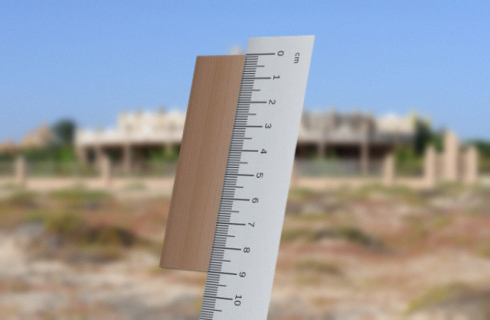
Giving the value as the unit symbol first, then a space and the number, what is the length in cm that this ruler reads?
cm 9
